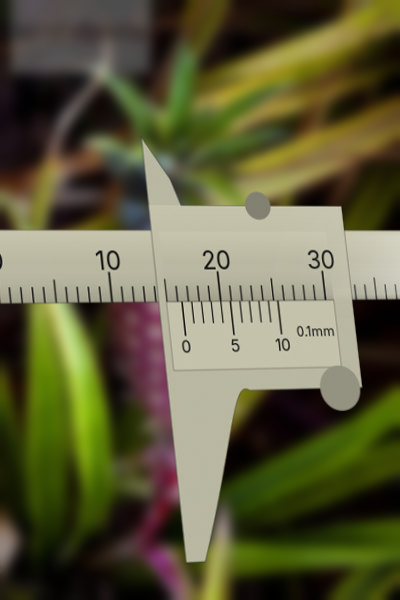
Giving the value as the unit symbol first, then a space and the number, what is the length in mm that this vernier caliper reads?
mm 16.4
